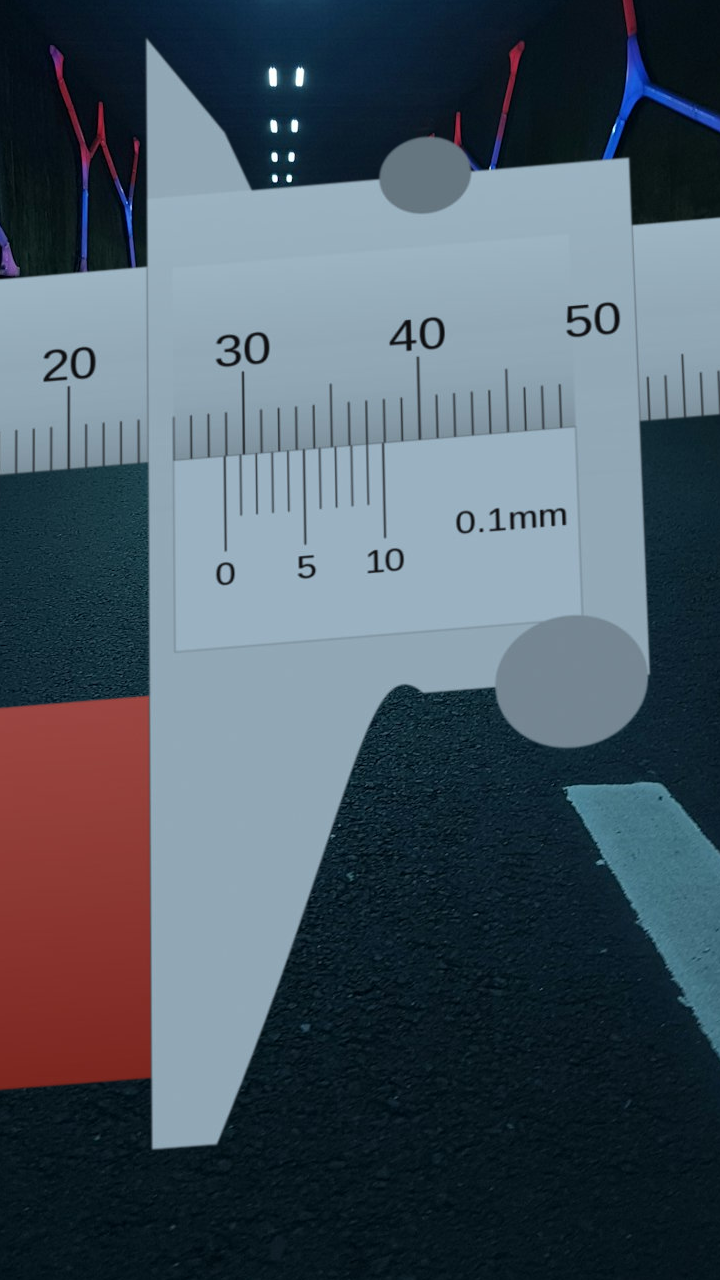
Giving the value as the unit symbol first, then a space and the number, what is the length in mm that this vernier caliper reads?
mm 28.9
